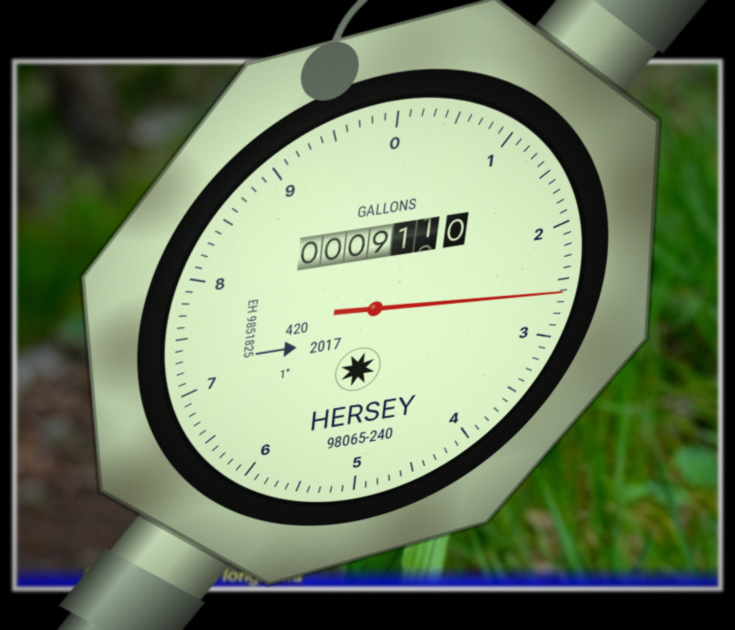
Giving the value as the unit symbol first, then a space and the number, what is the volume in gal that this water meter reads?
gal 9112.6
